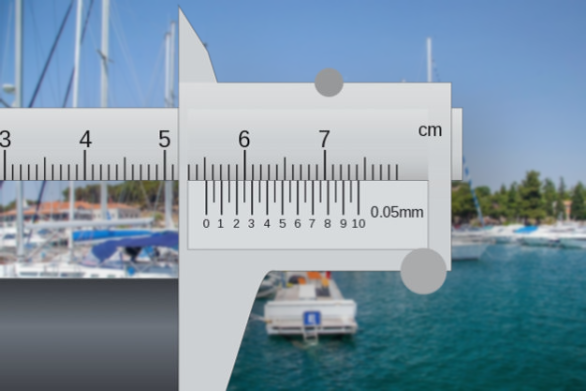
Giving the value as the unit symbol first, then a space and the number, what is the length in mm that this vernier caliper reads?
mm 55.2
